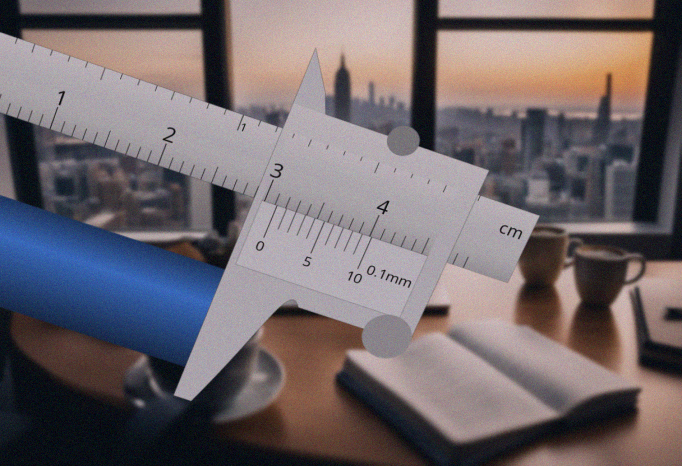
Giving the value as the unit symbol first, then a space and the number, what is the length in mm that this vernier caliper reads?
mm 31.2
